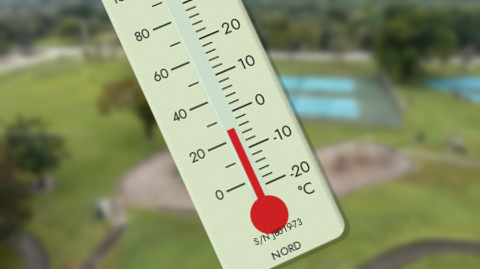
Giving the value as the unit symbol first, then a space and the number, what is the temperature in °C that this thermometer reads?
°C -4
